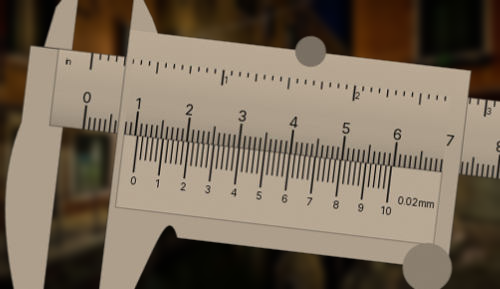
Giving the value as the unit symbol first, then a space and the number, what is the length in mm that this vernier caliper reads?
mm 10.5
